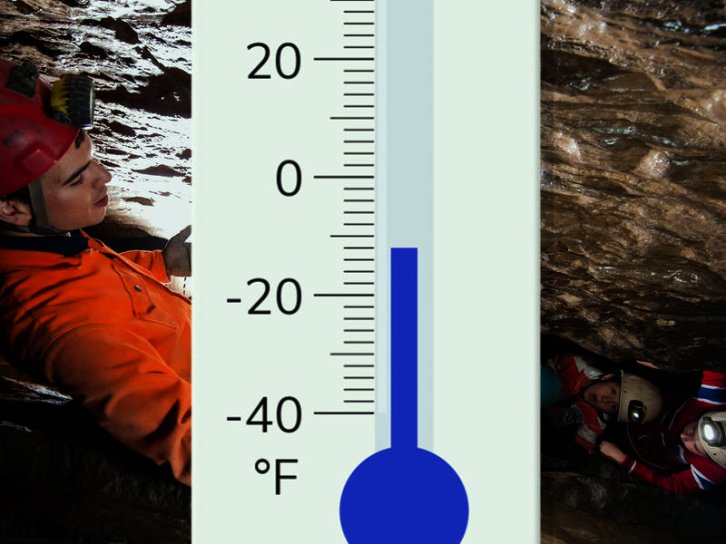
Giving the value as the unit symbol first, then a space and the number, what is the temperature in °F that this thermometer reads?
°F -12
